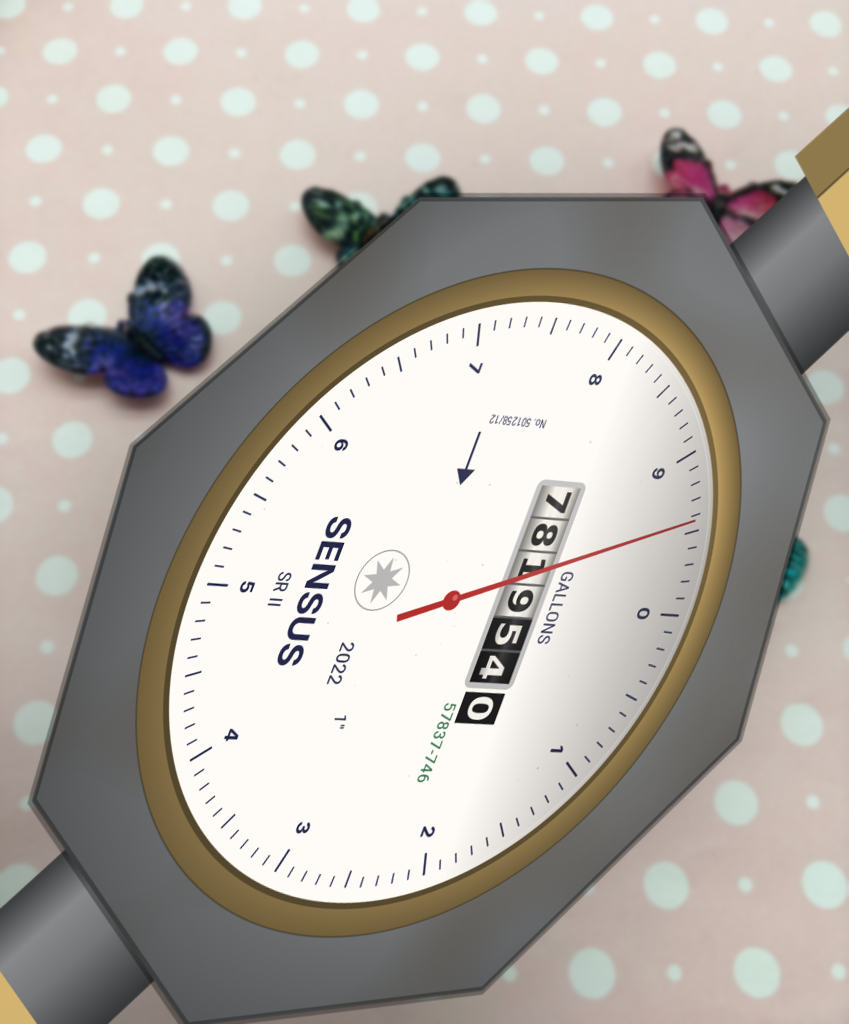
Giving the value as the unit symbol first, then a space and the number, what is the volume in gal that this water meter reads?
gal 7819539.4
